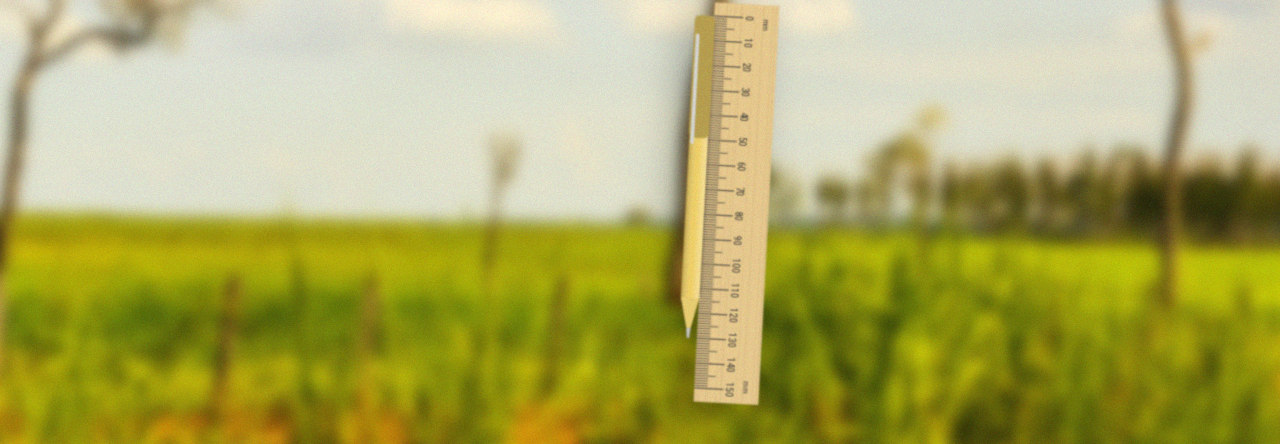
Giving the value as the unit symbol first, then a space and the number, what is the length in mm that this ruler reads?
mm 130
